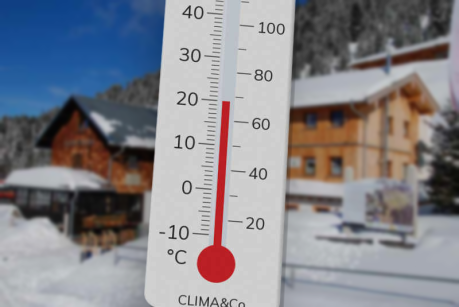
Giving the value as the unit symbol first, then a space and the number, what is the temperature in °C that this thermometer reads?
°C 20
